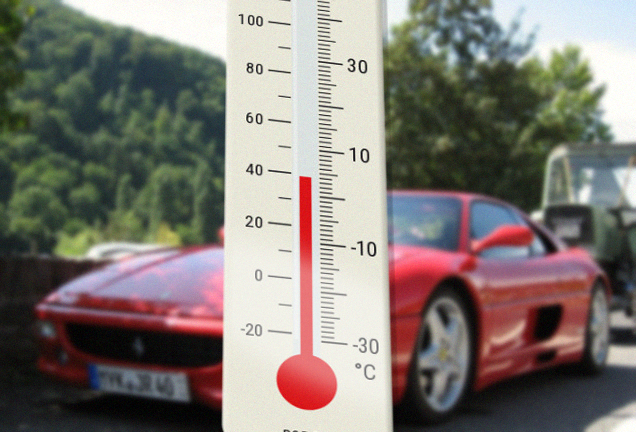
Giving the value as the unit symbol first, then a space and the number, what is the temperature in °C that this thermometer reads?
°C 4
